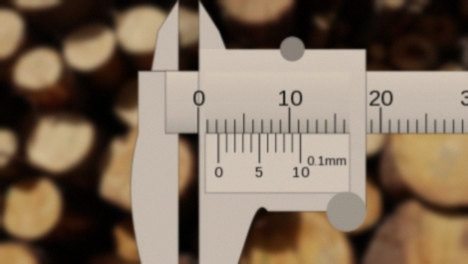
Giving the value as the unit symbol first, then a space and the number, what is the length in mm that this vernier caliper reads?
mm 2.2
